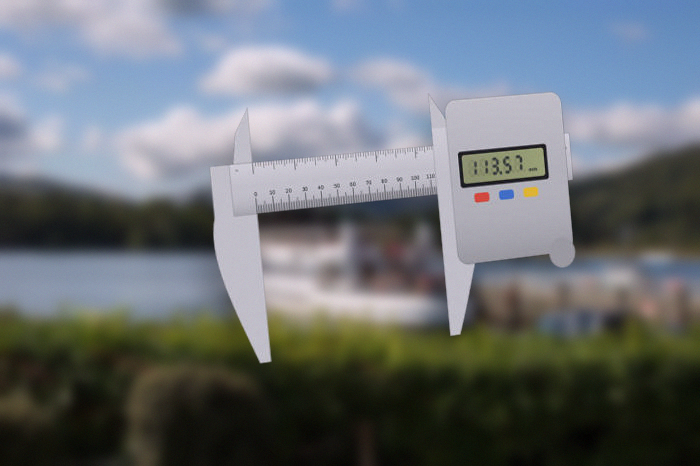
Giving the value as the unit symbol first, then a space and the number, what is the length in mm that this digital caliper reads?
mm 113.57
